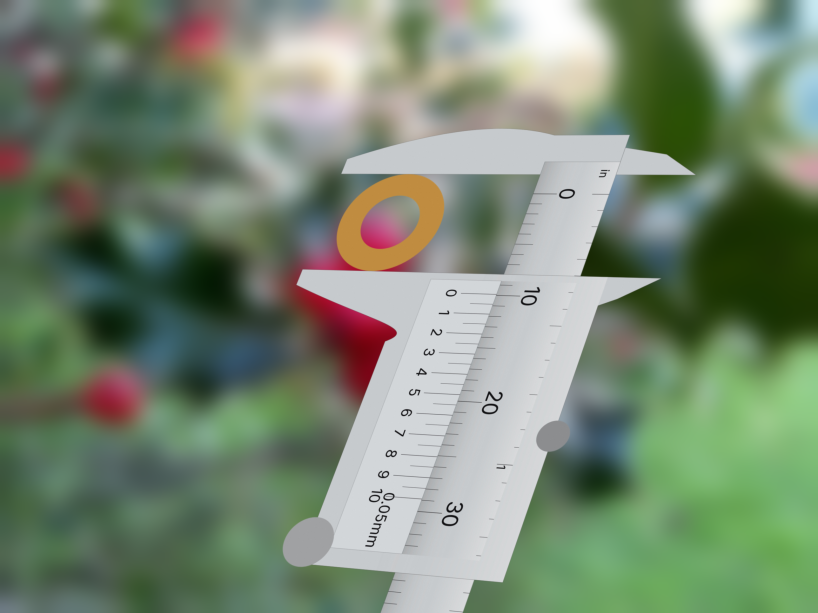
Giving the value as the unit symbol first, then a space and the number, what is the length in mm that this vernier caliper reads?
mm 9.9
